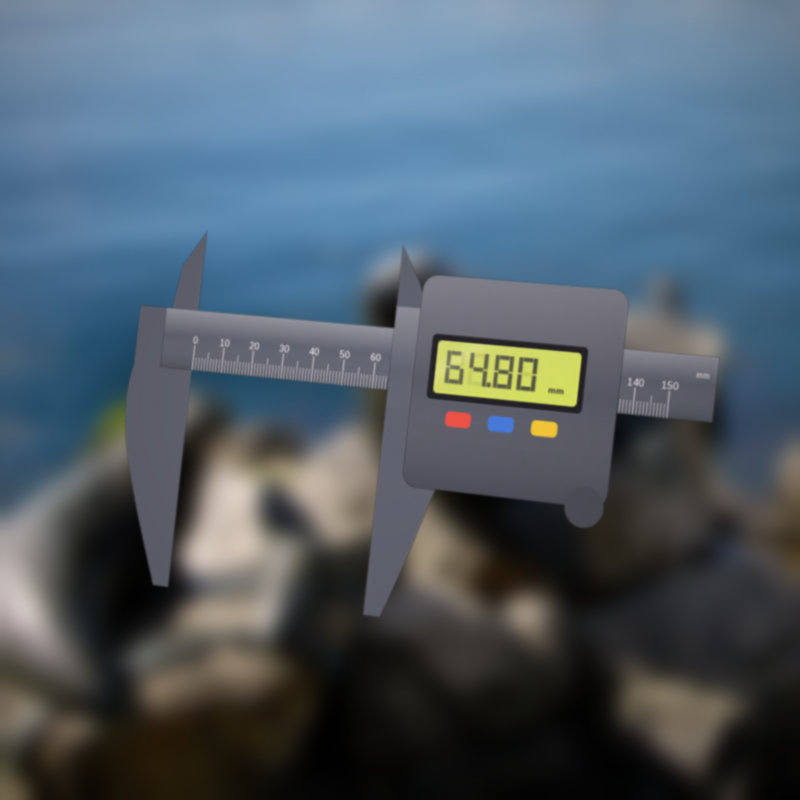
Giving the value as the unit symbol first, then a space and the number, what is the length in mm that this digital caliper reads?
mm 64.80
